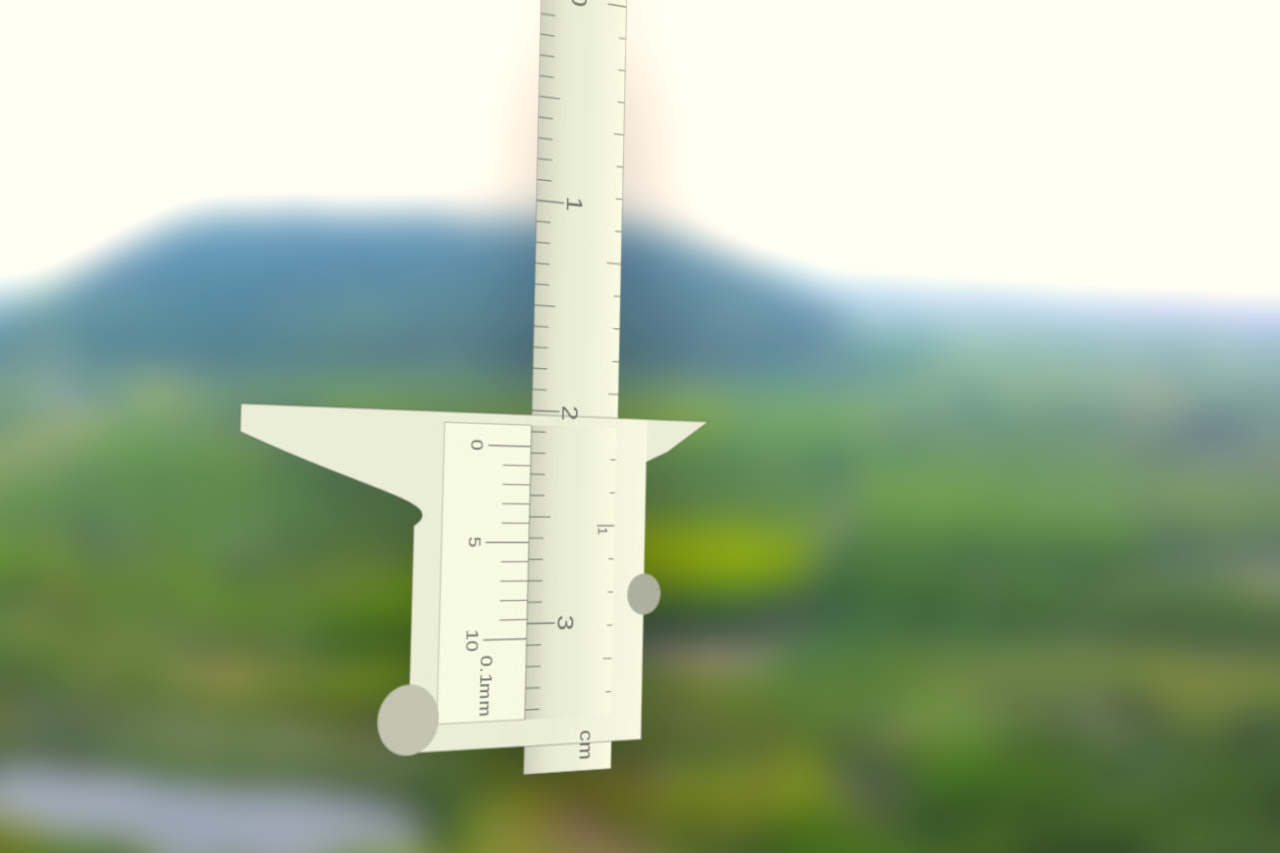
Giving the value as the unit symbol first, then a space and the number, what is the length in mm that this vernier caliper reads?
mm 21.7
